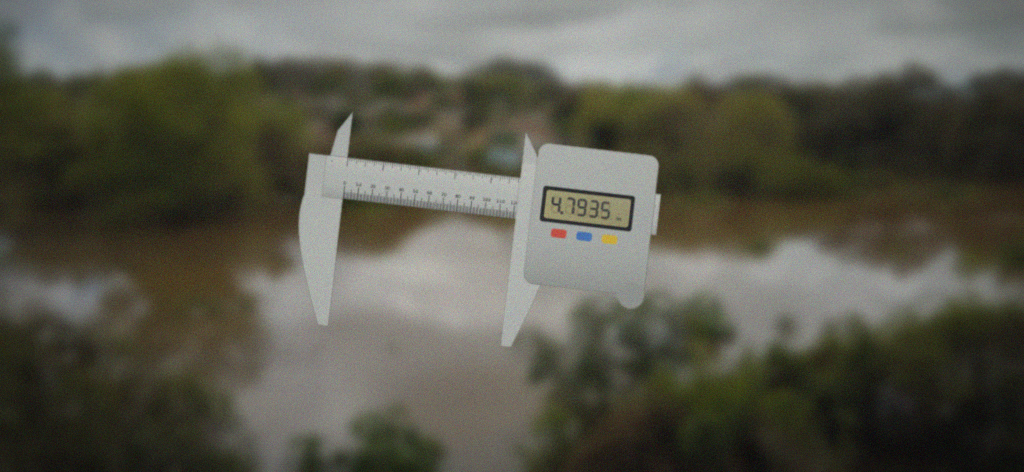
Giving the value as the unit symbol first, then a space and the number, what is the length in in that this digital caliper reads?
in 4.7935
